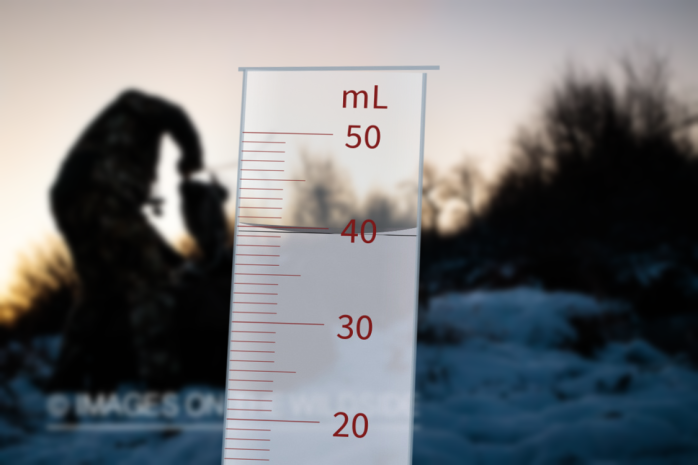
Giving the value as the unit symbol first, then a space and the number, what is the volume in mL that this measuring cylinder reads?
mL 39.5
